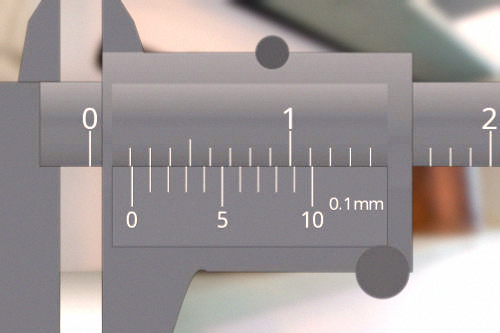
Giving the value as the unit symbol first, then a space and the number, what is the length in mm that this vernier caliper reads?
mm 2.1
